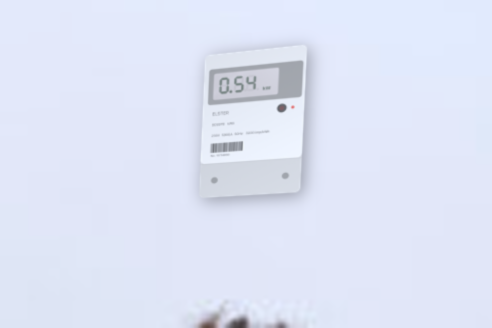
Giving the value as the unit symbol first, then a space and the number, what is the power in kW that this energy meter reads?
kW 0.54
